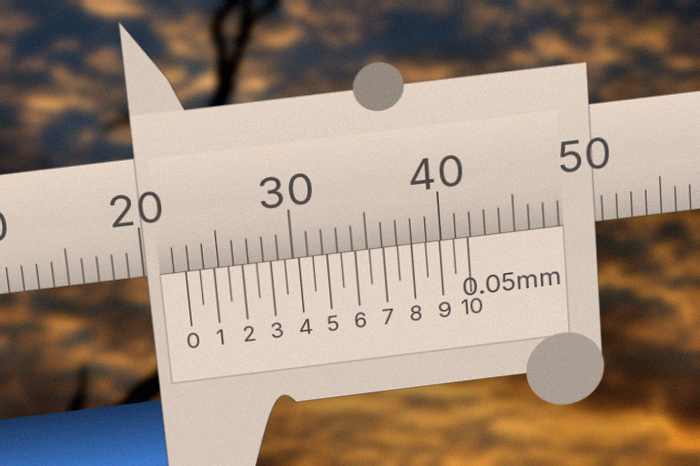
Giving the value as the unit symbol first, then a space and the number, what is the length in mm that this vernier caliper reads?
mm 22.8
